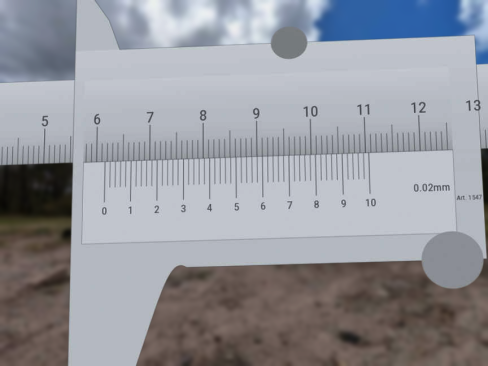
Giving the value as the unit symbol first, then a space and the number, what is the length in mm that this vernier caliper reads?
mm 61.6
